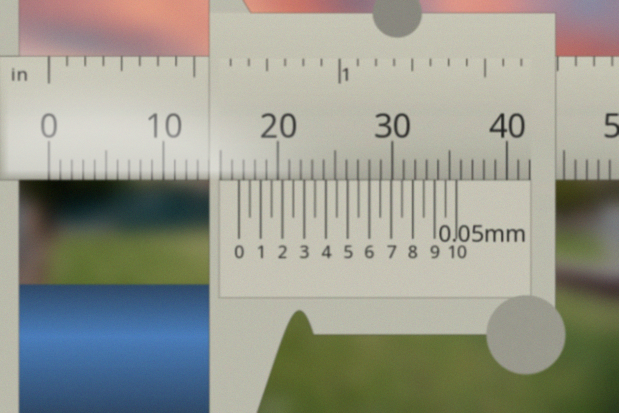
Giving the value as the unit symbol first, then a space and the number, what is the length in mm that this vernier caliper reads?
mm 16.6
